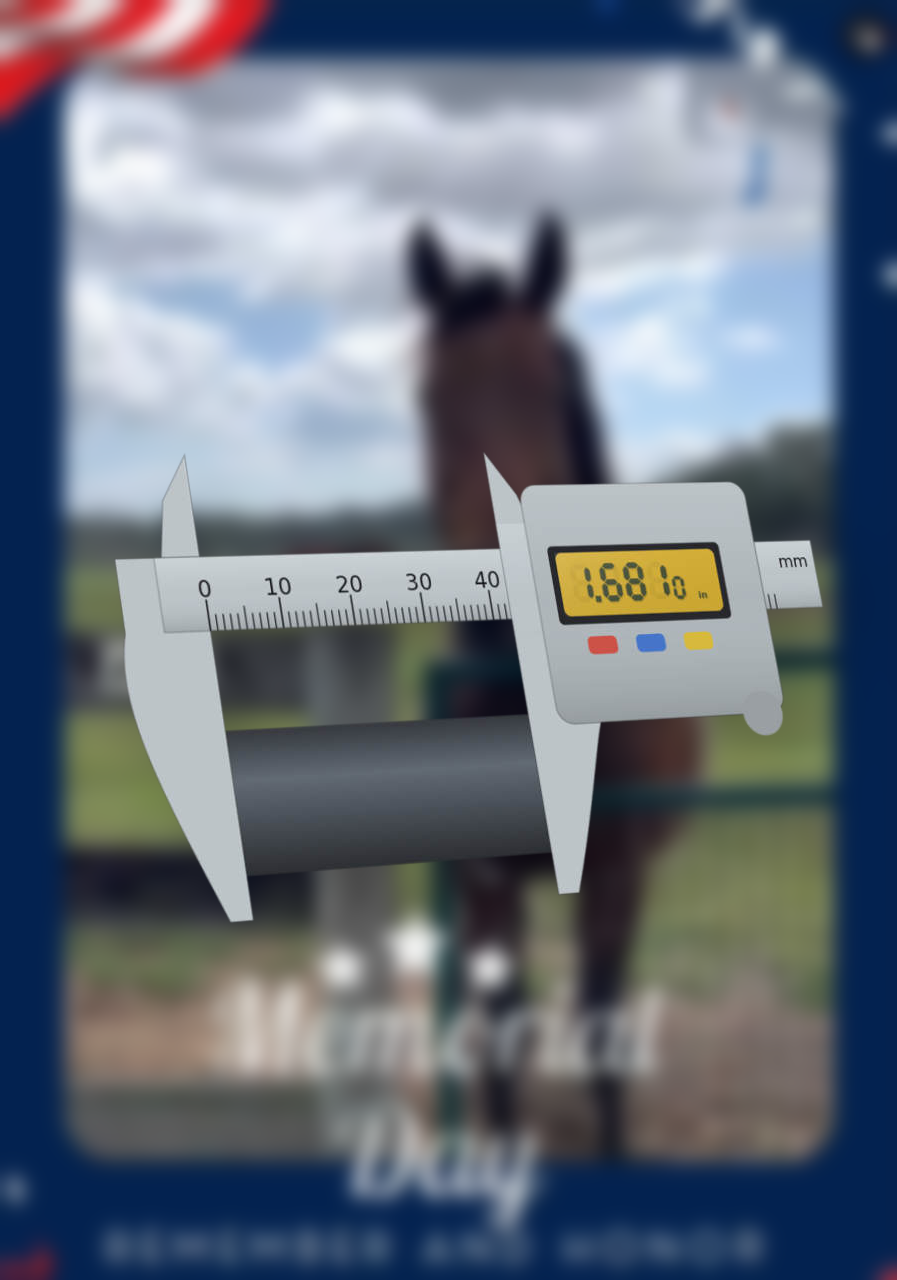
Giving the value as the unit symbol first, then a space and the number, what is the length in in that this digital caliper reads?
in 1.6810
